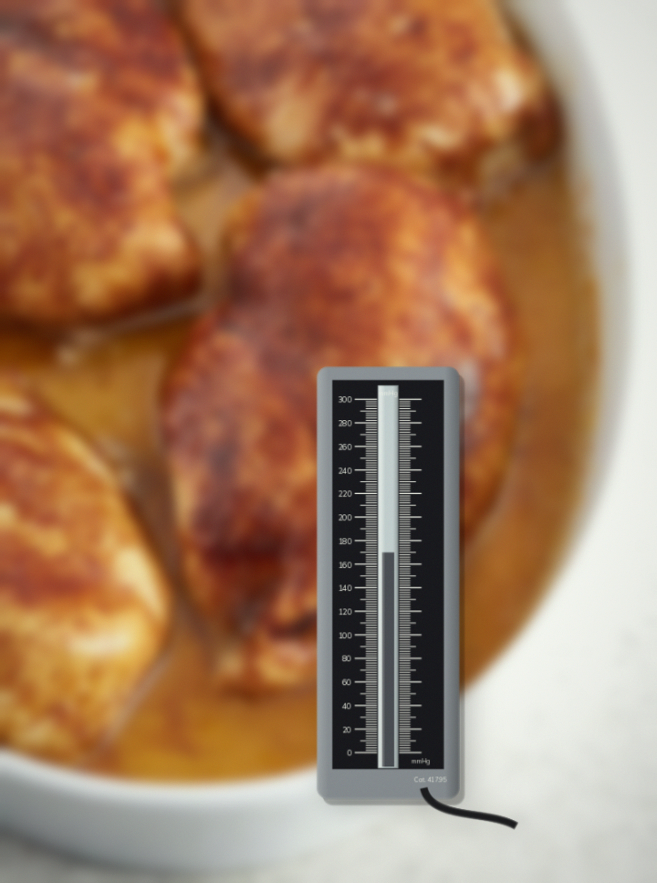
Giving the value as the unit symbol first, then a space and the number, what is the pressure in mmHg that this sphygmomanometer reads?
mmHg 170
